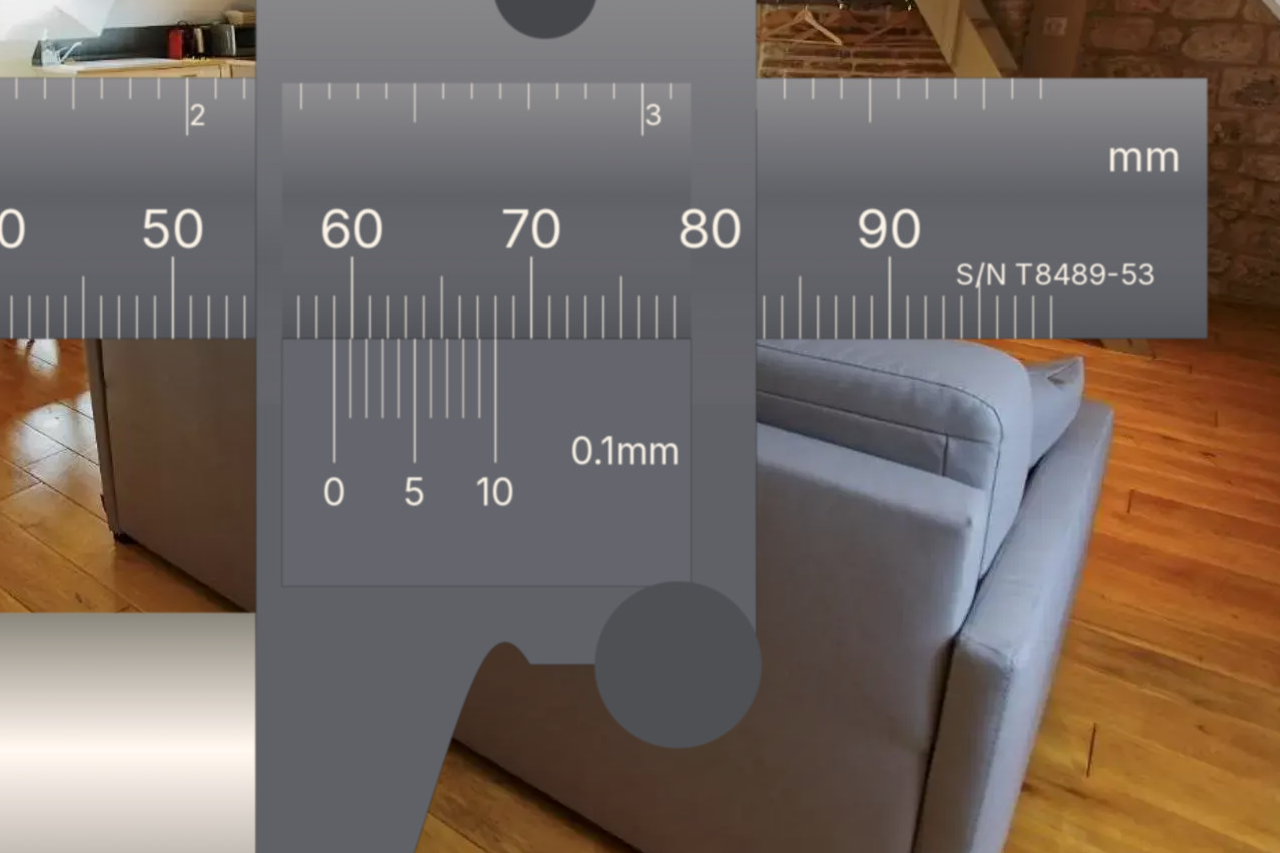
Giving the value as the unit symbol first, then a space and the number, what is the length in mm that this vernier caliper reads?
mm 59.0
